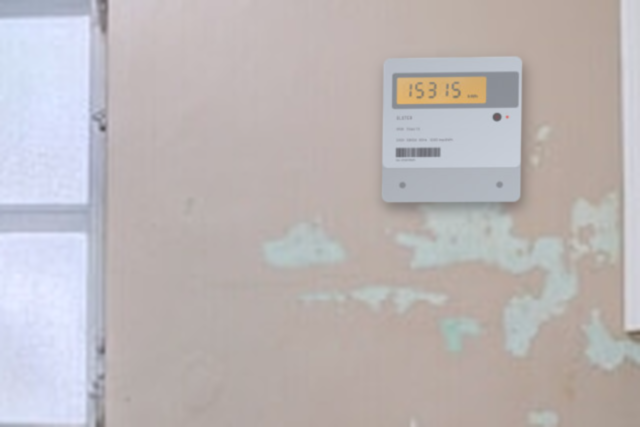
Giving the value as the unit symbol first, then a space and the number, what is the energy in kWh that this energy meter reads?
kWh 15315
